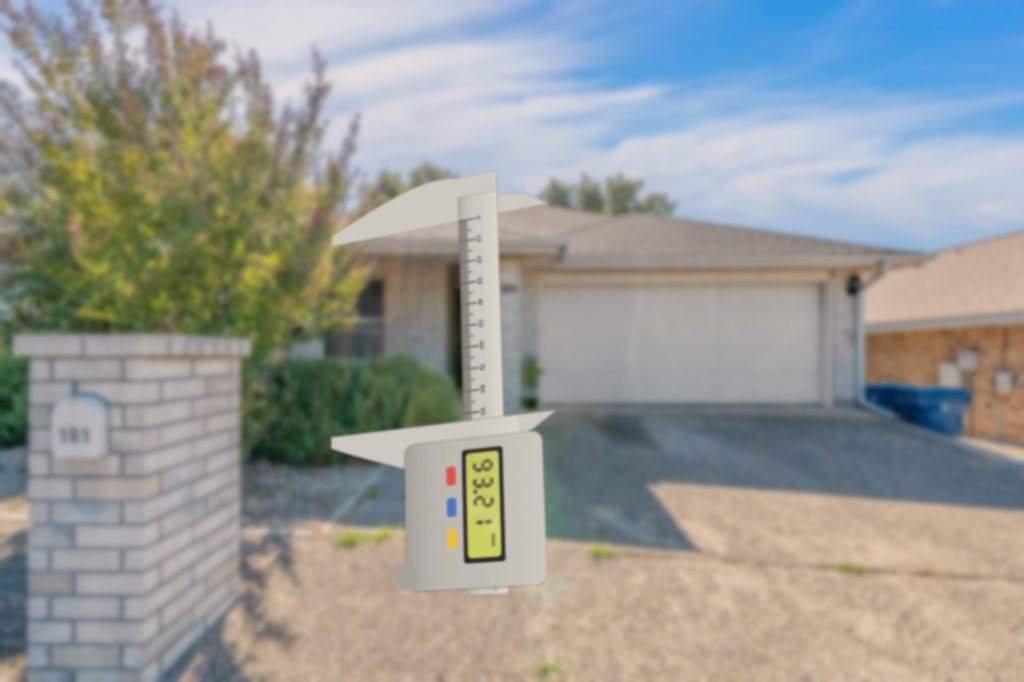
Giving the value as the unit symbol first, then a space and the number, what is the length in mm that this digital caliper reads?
mm 93.21
